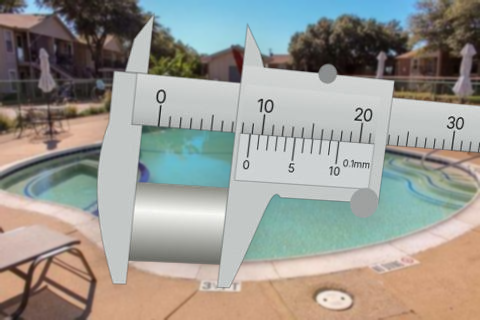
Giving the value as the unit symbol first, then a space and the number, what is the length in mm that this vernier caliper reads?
mm 8.8
